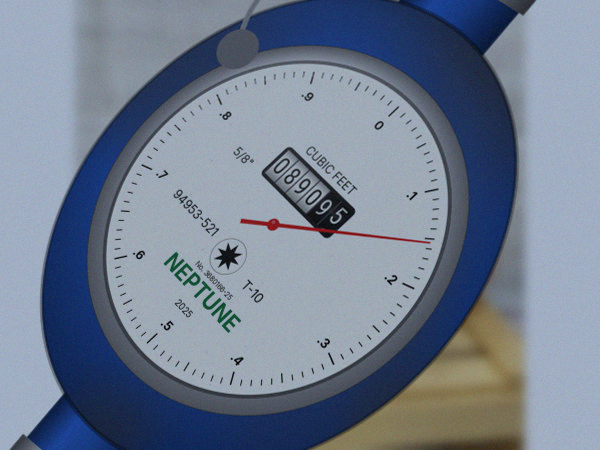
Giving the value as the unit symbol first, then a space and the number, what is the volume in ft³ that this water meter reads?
ft³ 89095.15
